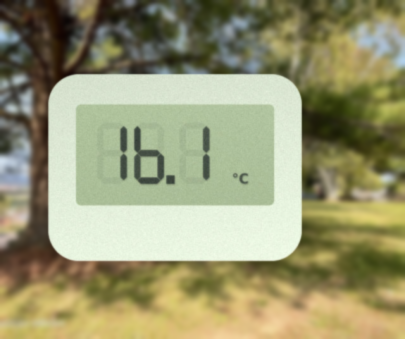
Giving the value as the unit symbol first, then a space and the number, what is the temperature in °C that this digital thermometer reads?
°C 16.1
